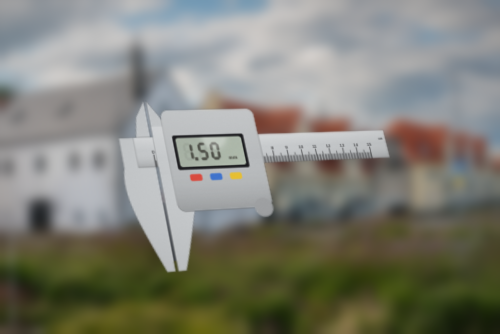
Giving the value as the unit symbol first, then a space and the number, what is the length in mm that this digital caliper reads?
mm 1.50
